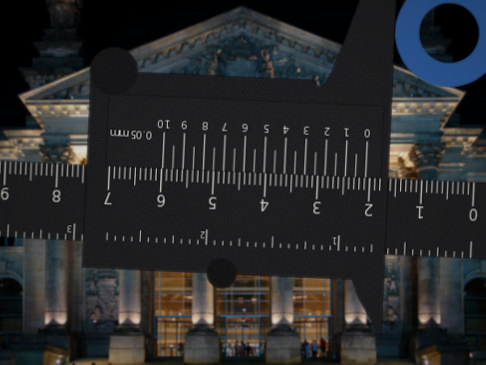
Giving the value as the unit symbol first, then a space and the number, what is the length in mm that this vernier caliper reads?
mm 20.8
